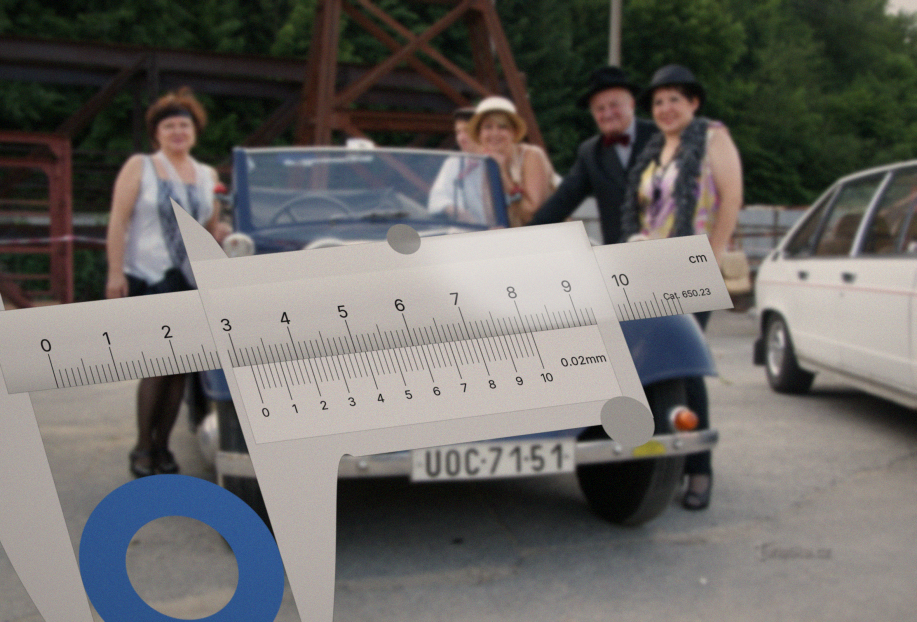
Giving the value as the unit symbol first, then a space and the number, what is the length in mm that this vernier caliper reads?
mm 32.0
